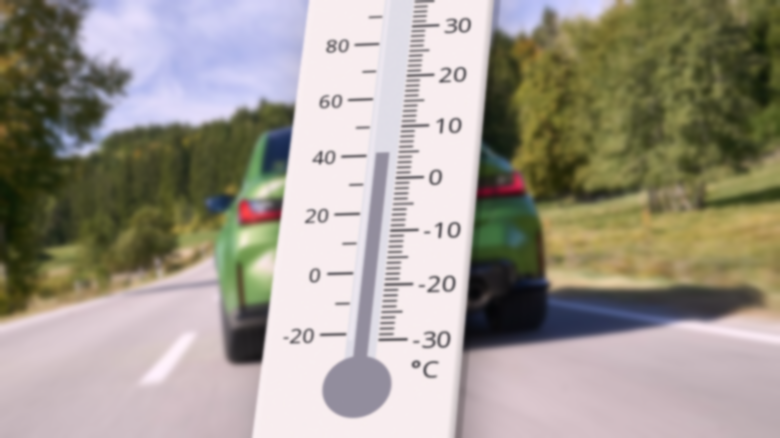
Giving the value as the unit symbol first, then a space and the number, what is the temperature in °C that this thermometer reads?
°C 5
